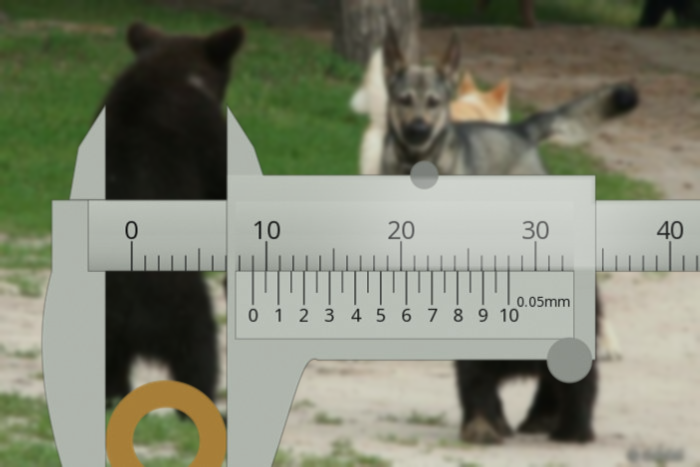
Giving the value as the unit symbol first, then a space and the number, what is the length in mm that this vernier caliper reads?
mm 9.0
